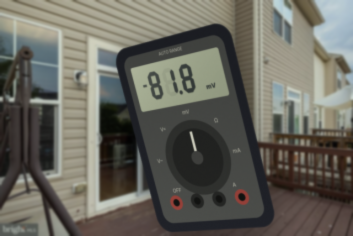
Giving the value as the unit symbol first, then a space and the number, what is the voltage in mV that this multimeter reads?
mV -81.8
